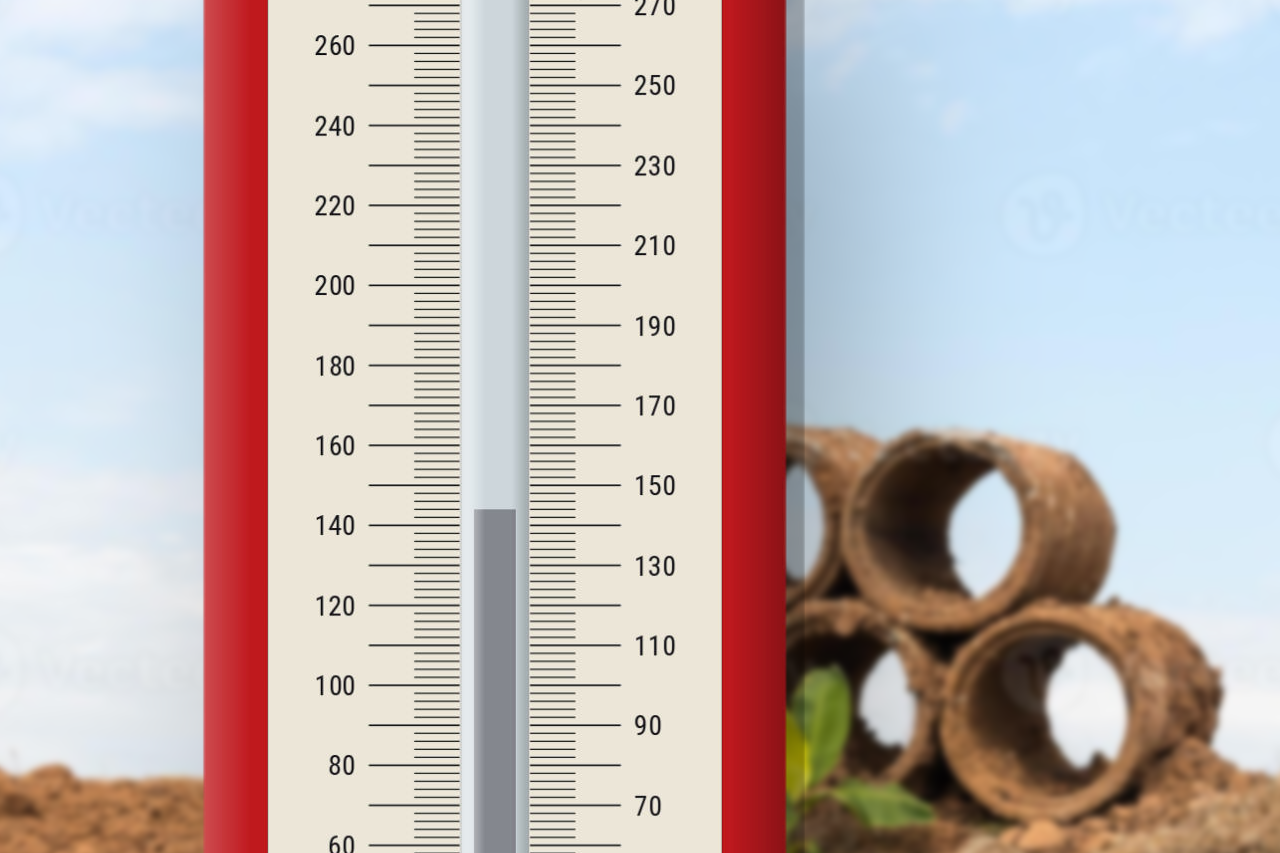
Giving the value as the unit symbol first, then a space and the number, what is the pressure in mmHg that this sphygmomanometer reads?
mmHg 144
